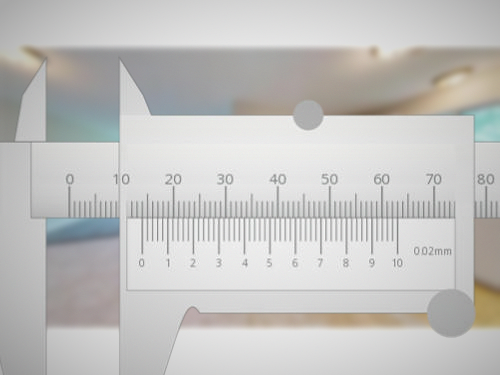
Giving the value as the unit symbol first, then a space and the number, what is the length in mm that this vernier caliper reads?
mm 14.0
